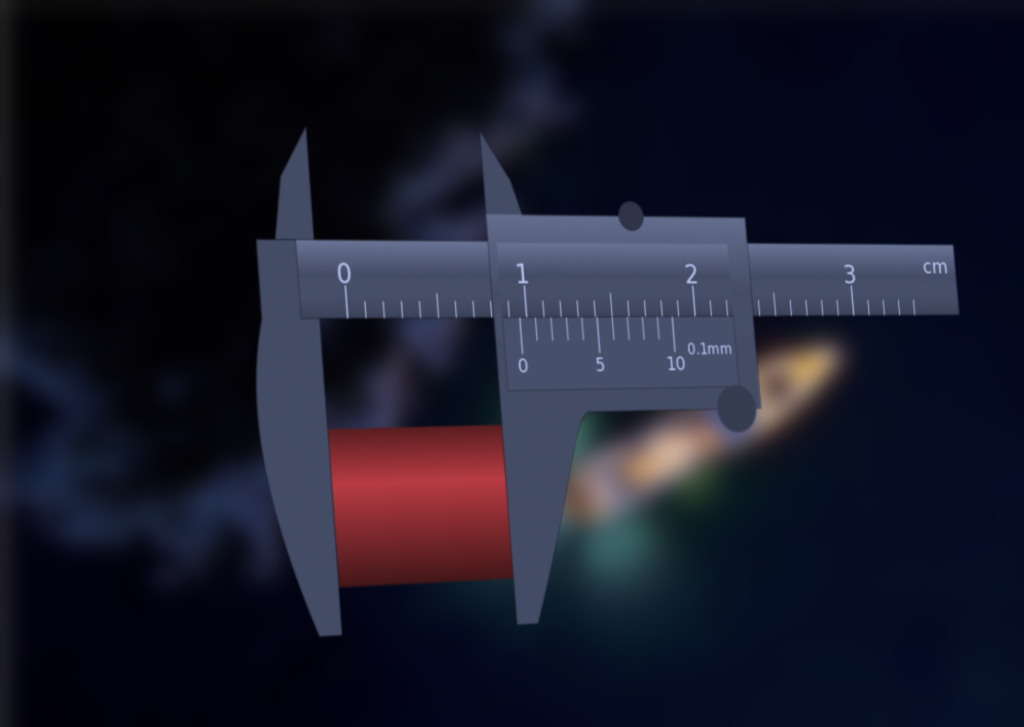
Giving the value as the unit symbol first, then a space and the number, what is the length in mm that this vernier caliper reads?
mm 9.6
